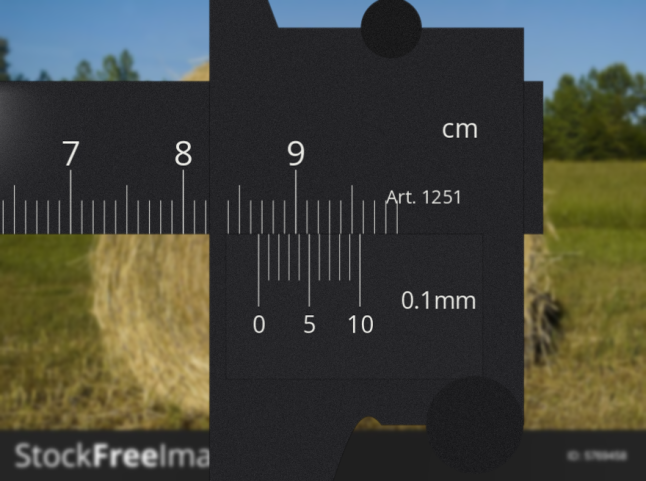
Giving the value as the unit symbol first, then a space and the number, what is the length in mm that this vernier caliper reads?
mm 86.7
